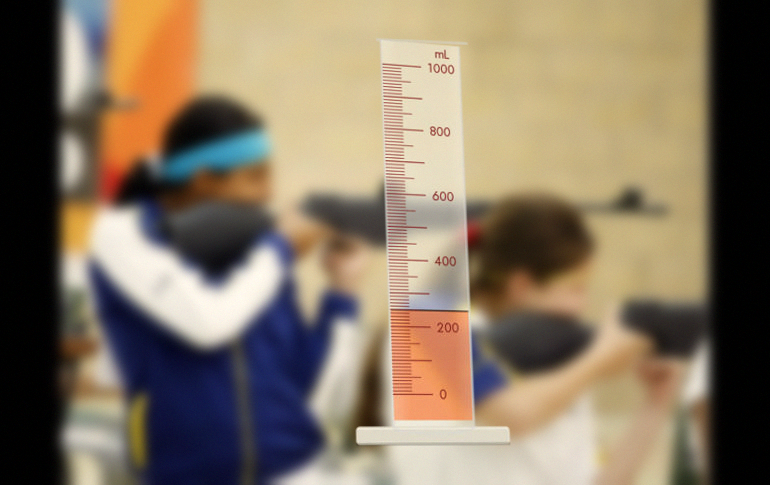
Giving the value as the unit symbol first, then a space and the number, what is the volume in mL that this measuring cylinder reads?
mL 250
